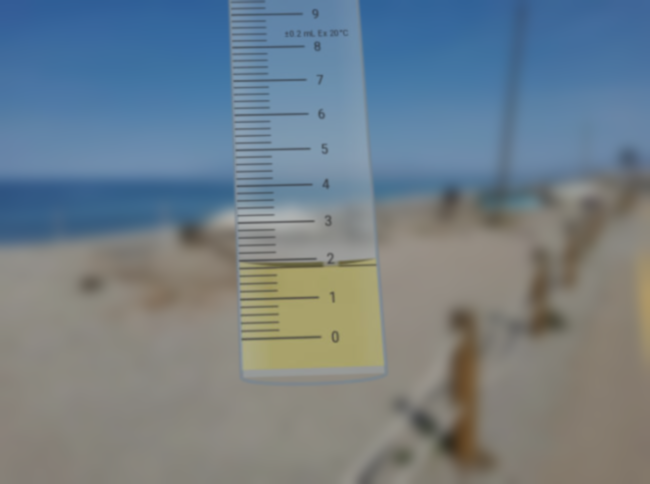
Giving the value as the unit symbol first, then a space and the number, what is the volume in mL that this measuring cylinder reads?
mL 1.8
